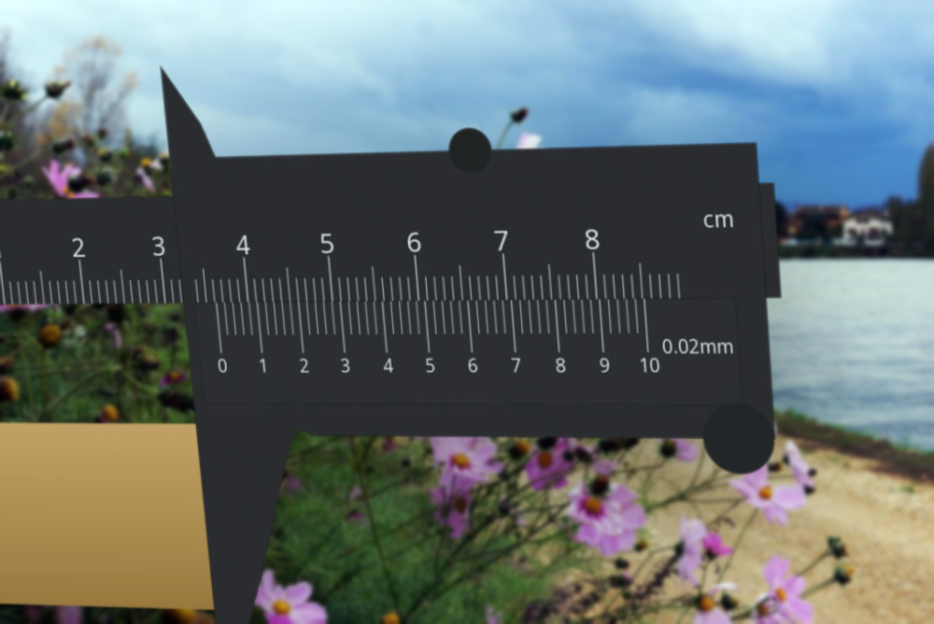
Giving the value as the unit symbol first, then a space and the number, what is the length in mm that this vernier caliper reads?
mm 36.2
